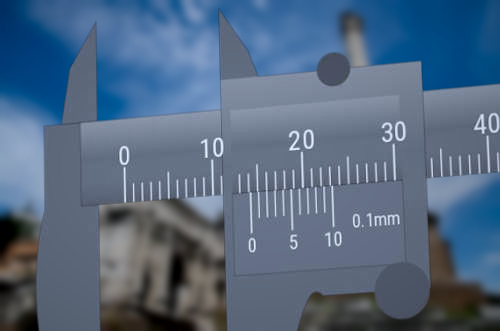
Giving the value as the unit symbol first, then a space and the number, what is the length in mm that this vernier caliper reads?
mm 14.2
